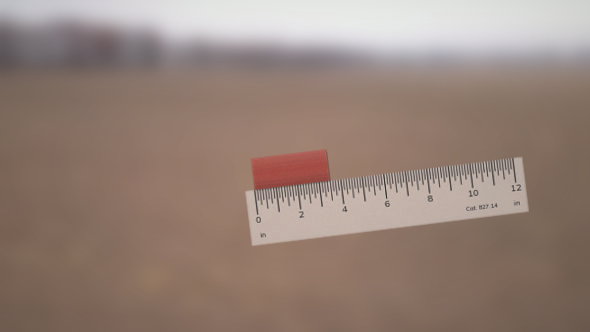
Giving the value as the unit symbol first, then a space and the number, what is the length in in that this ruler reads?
in 3.5
